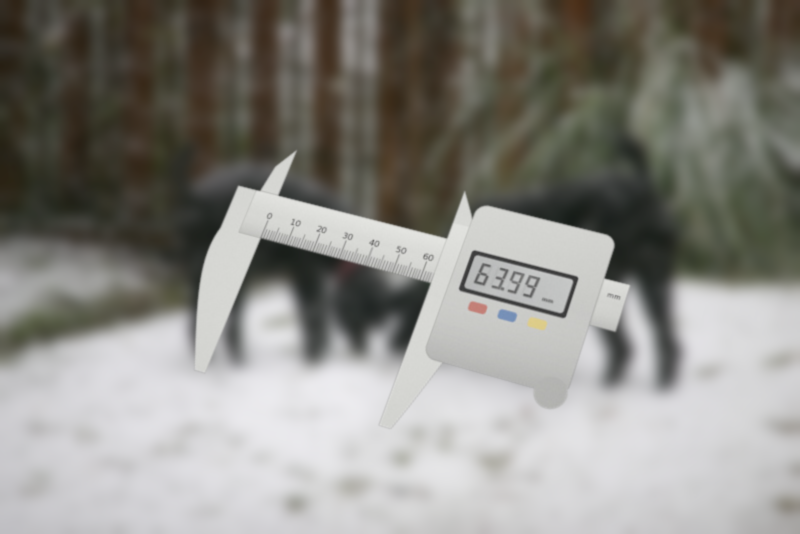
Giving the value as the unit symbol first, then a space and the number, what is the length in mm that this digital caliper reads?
mm 63.99
